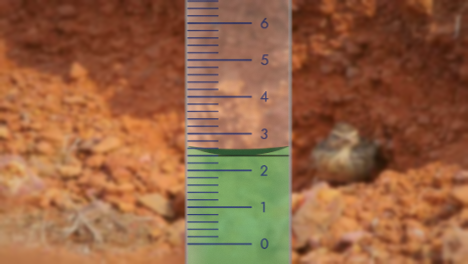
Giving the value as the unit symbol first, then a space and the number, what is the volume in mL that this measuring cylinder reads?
mL 2.4
